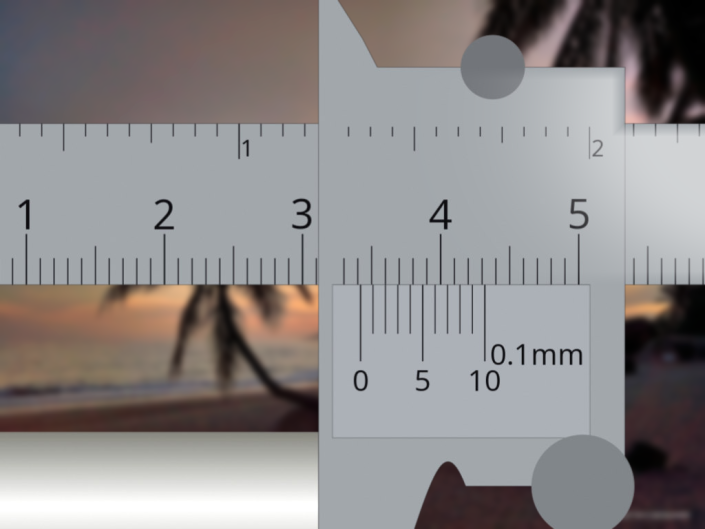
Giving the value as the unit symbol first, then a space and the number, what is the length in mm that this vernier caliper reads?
mm 34.2
